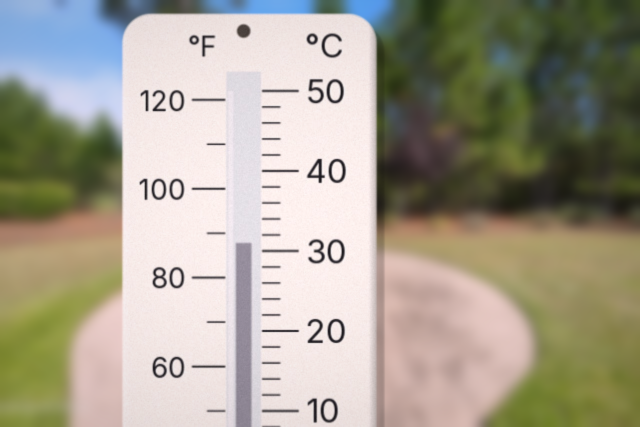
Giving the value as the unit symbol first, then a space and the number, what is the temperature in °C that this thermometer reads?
°C 31
